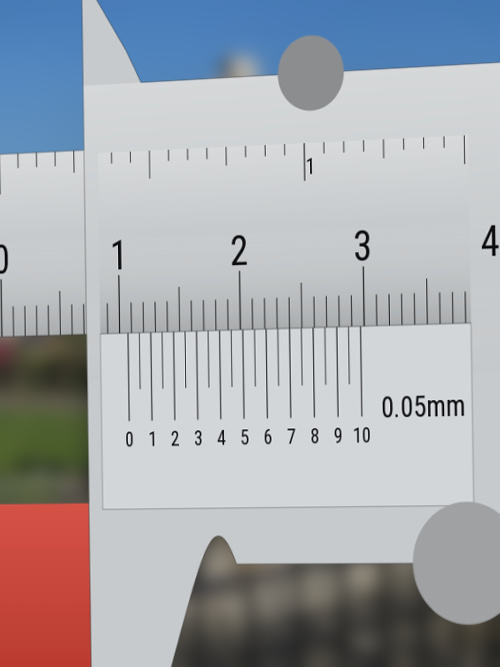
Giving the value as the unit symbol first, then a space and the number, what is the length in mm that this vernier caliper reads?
mm 10.7
